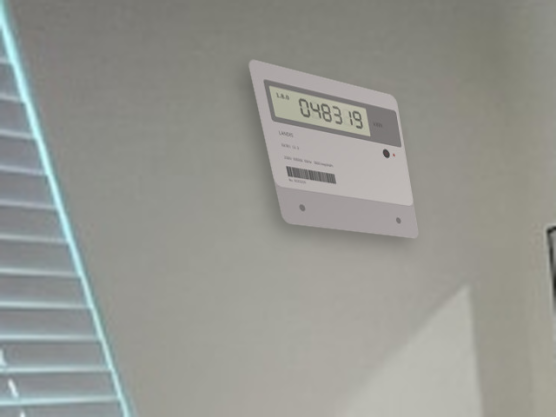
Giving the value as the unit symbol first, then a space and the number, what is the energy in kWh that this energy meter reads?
kWh 48319
